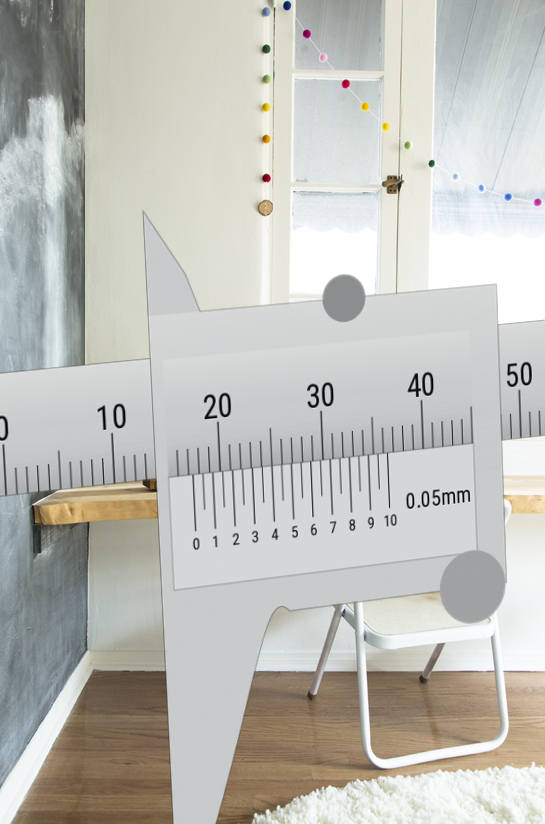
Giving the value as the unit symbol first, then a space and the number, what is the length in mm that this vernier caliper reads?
mm 17.4
